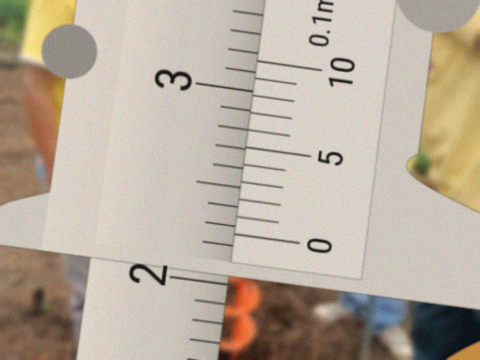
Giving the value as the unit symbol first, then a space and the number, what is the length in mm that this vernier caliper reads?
mm 22.6
